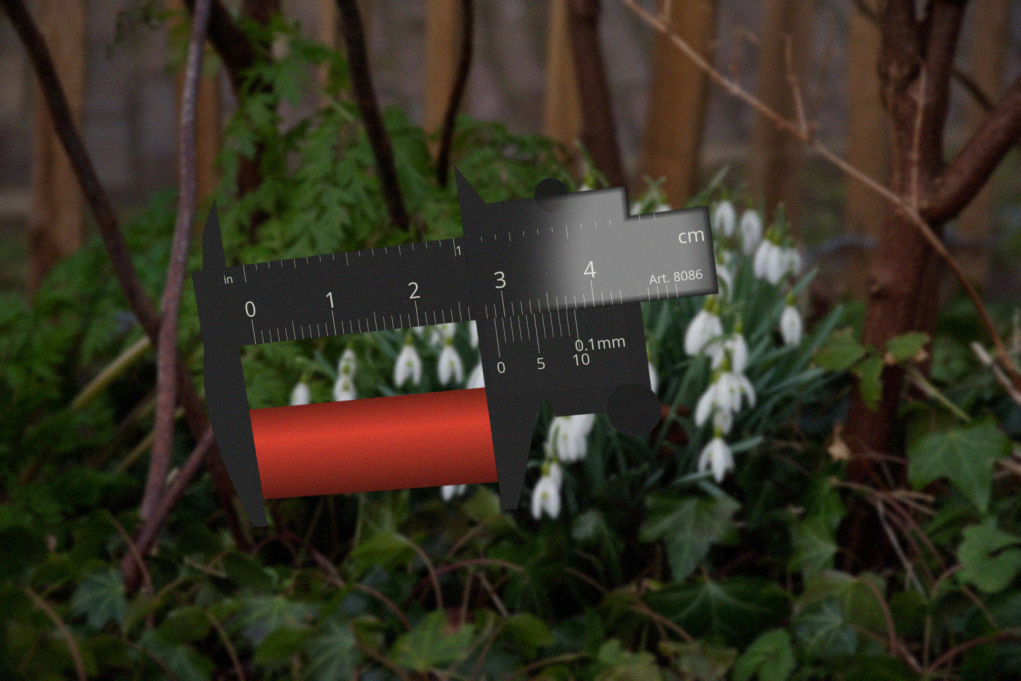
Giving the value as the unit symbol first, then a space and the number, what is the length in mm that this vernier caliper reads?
mm 28.8
